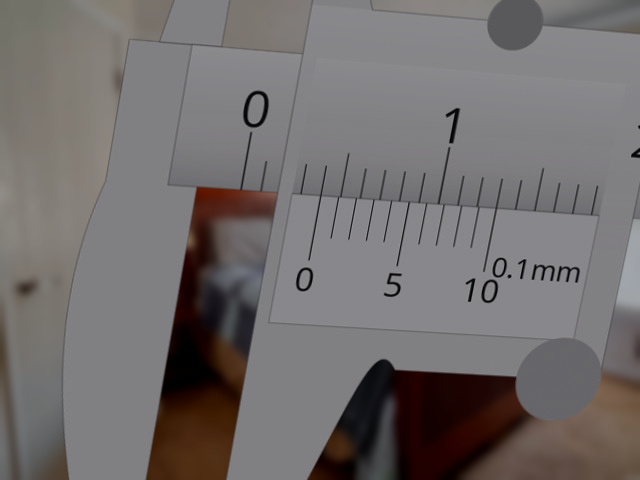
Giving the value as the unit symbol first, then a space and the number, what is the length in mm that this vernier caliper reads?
mm 4.0
